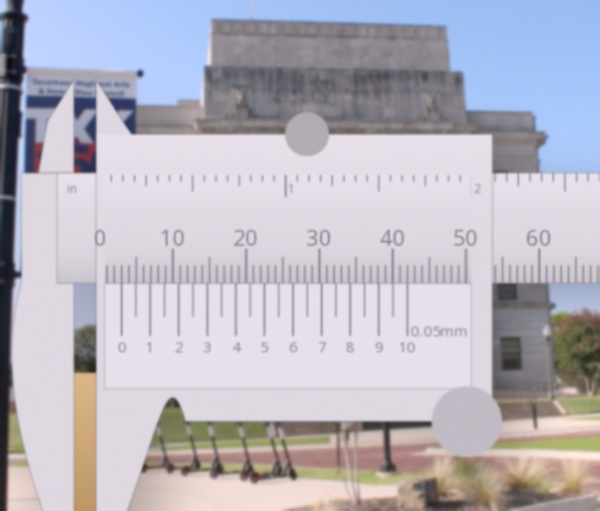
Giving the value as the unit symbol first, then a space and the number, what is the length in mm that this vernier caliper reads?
mm 3.0
